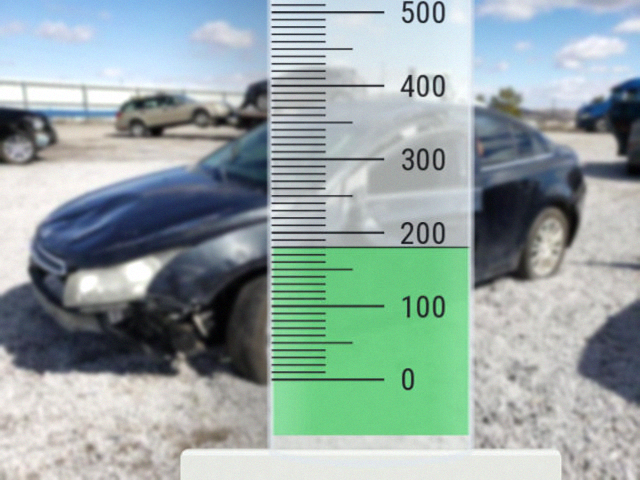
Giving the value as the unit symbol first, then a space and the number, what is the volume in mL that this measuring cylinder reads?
mL 180
